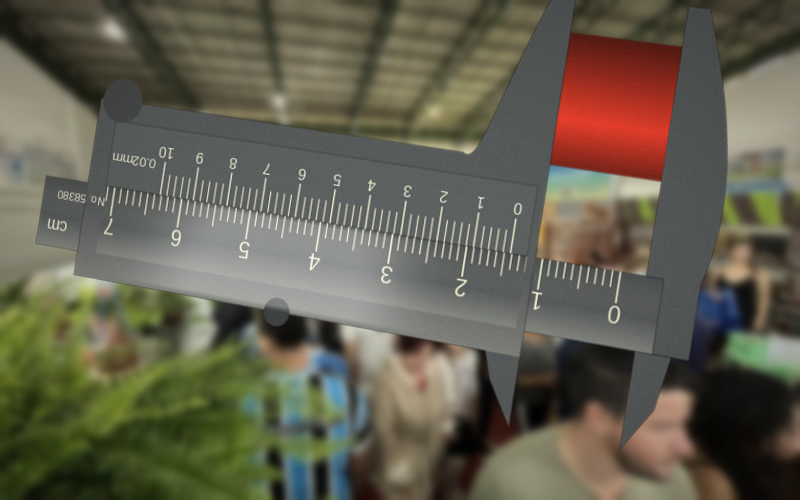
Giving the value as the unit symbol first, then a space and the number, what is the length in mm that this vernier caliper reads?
mm 14.2
